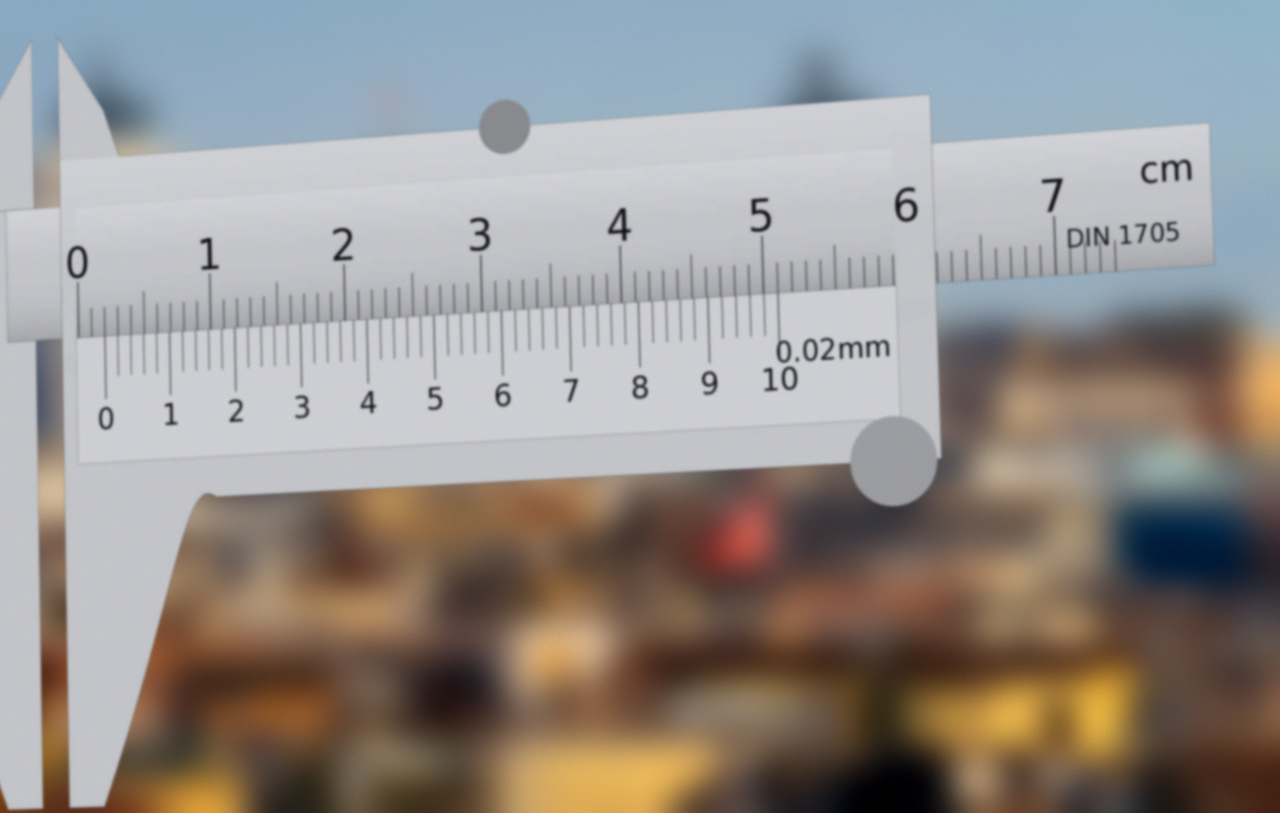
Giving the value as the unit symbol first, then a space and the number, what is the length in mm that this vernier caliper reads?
mm 2.0
